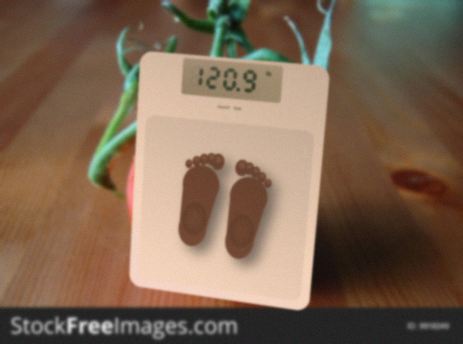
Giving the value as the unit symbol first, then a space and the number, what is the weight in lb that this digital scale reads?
lb 120.9
